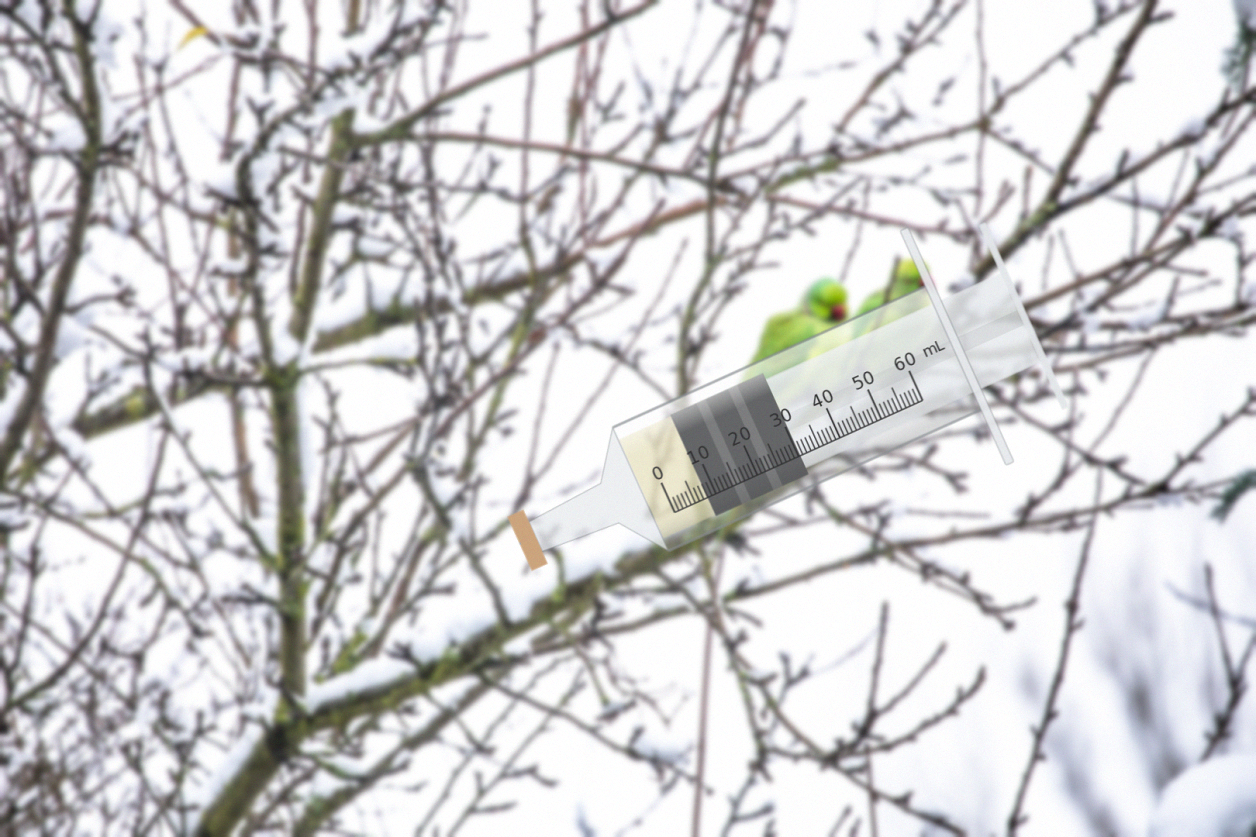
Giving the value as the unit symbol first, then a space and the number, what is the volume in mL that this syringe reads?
mL 8
